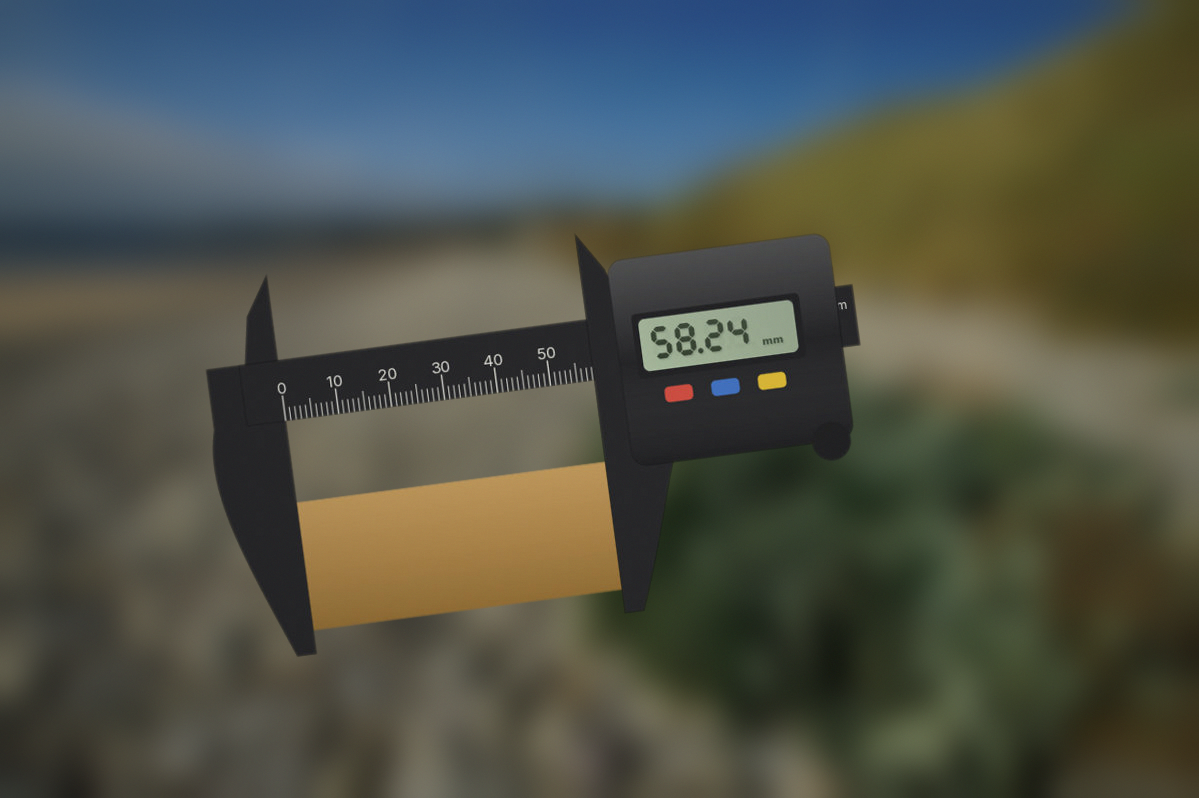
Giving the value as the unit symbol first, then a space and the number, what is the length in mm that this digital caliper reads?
mm 58.24
